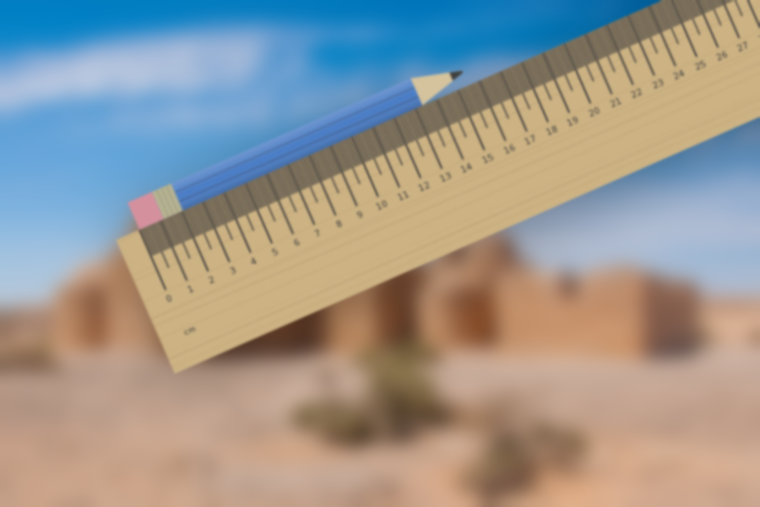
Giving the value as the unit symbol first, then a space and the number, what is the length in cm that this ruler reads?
cm 15.5
